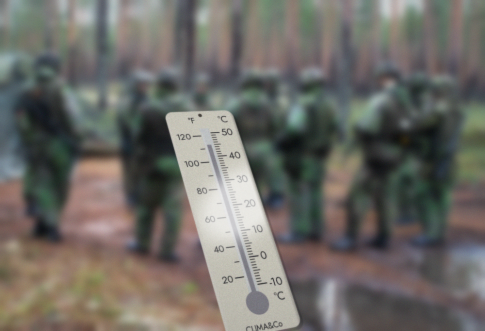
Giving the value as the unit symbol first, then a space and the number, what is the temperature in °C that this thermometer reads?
°C 45
